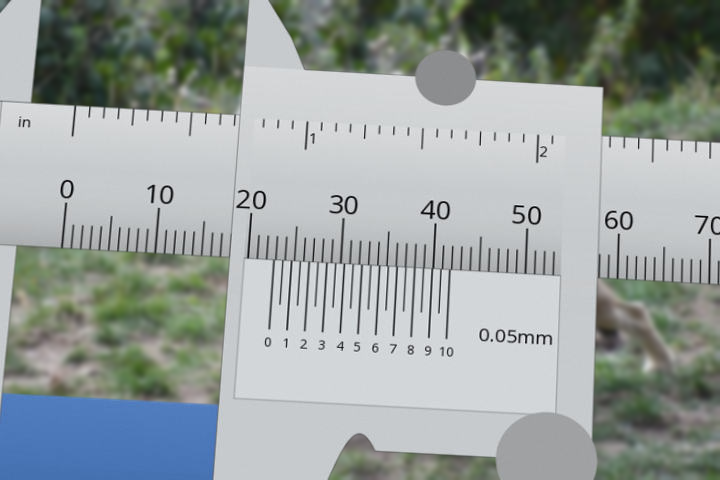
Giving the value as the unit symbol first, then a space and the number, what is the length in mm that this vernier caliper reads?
mm 22.8
